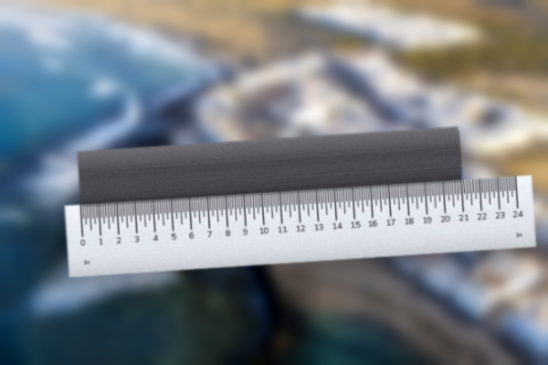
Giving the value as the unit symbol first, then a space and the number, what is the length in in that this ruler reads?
in 21
